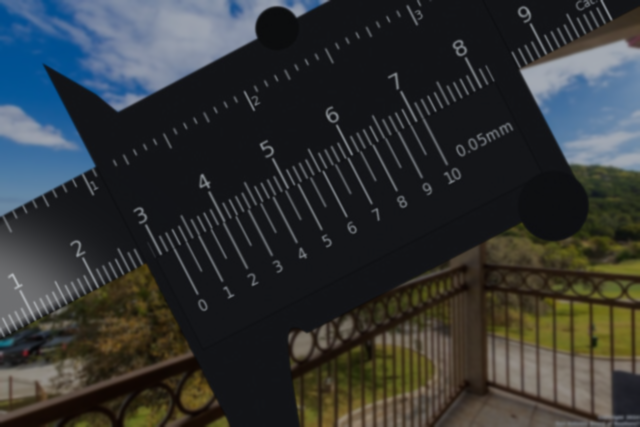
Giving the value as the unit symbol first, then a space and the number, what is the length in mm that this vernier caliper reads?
mm 32.0
